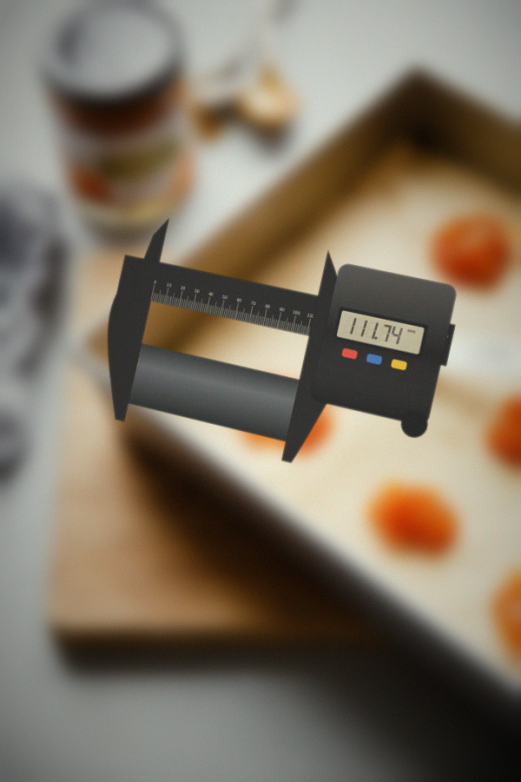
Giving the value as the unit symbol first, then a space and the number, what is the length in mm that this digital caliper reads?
mm 111.74
